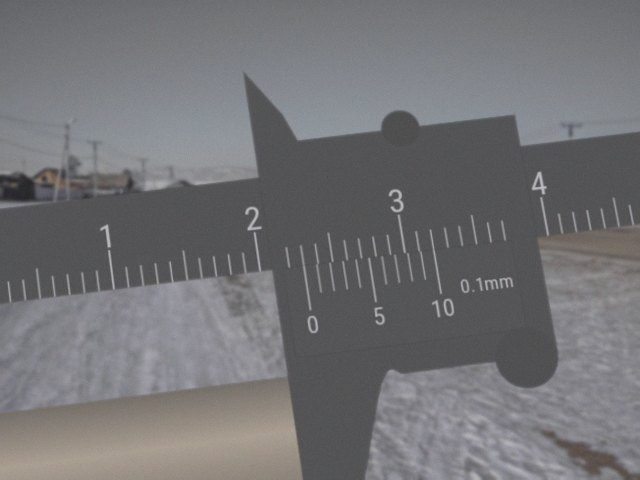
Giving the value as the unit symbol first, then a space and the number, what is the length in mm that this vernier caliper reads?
mm 23.0
